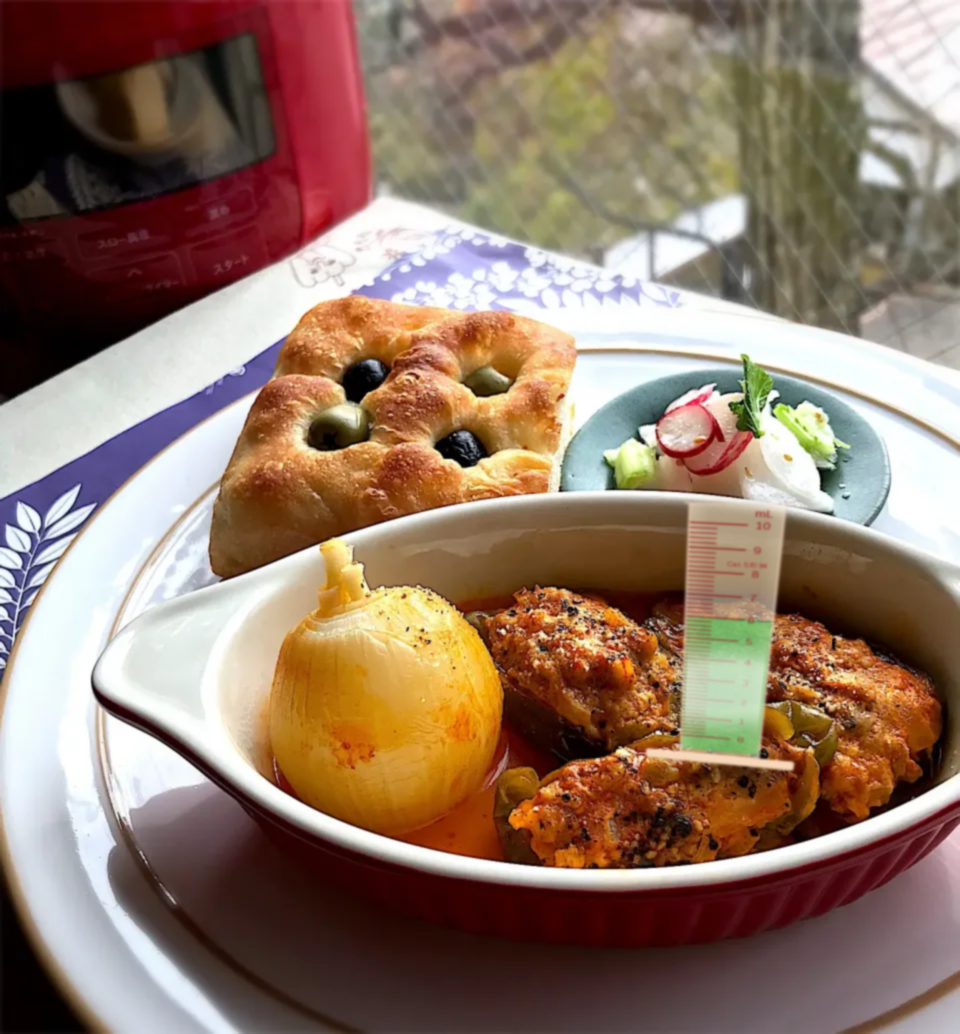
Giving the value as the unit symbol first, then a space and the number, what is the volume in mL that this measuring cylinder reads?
mL 6
